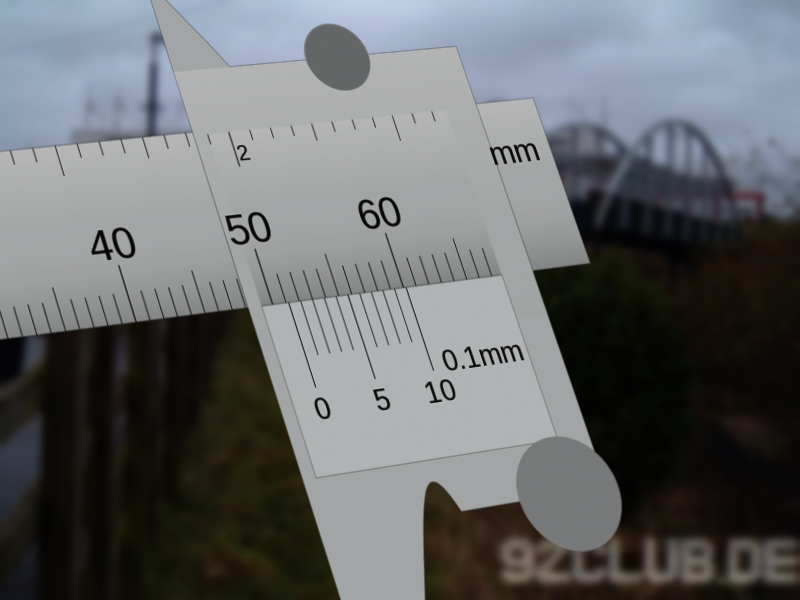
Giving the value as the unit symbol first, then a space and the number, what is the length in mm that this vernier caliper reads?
mm 51.2
